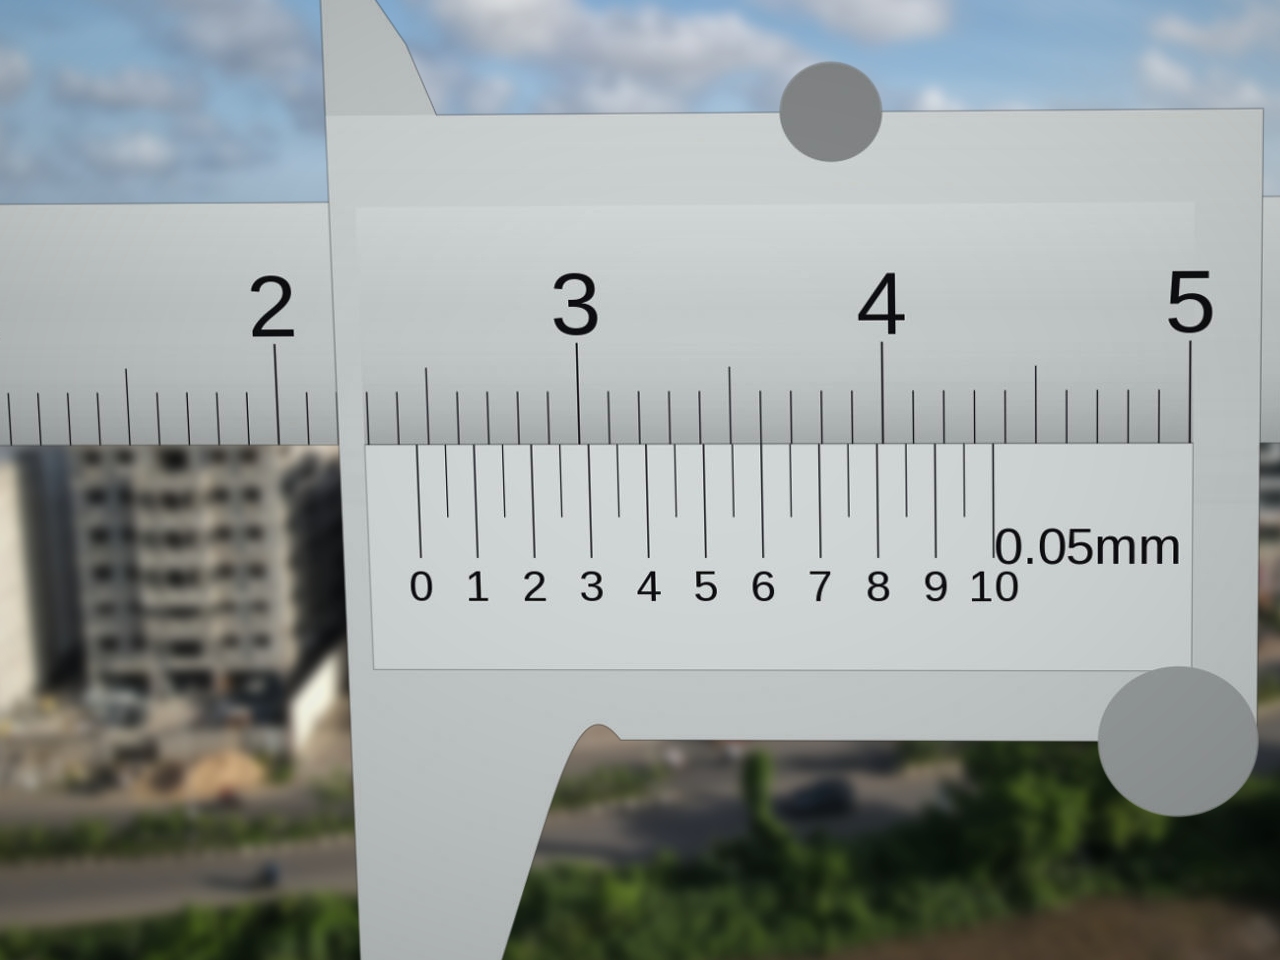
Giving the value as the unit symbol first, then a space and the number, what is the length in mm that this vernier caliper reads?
mm 24.60
